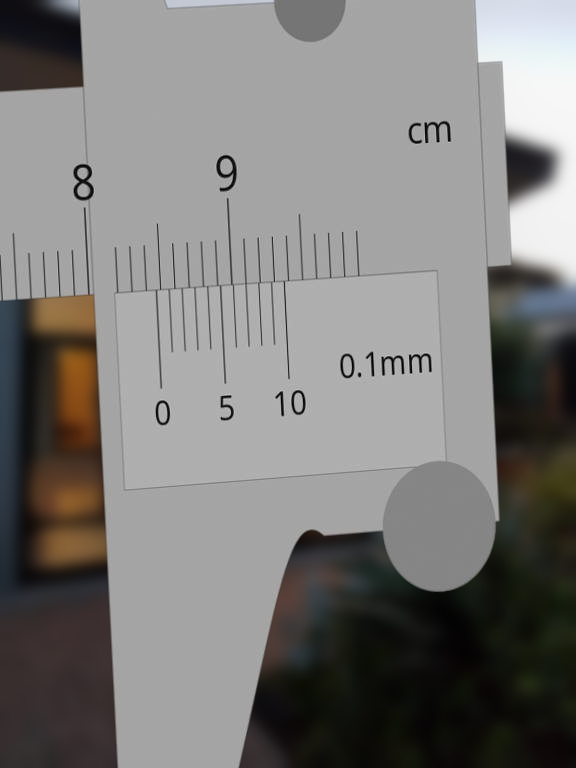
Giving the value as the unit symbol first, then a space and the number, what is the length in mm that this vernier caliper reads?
mm 84.7
